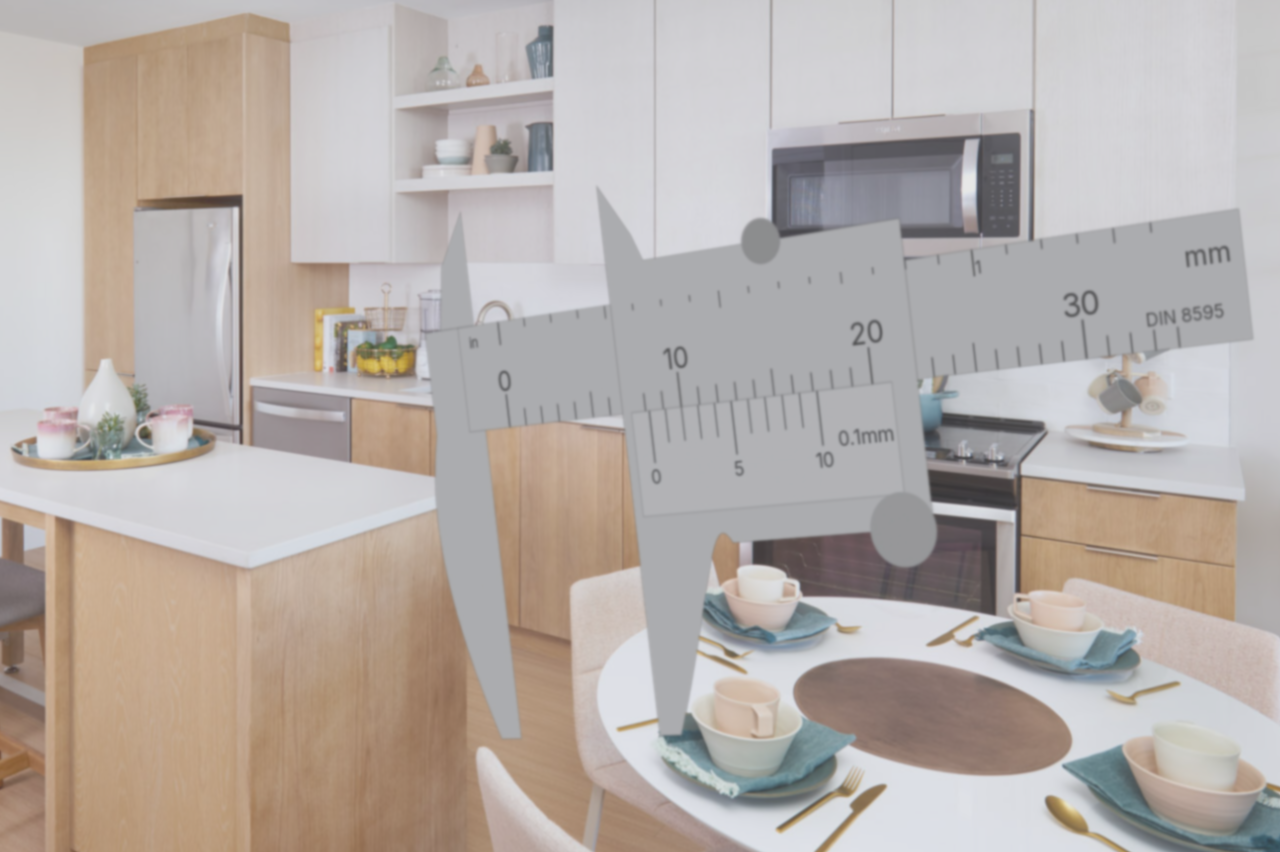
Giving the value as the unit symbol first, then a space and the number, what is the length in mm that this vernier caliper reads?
mm 8.2
